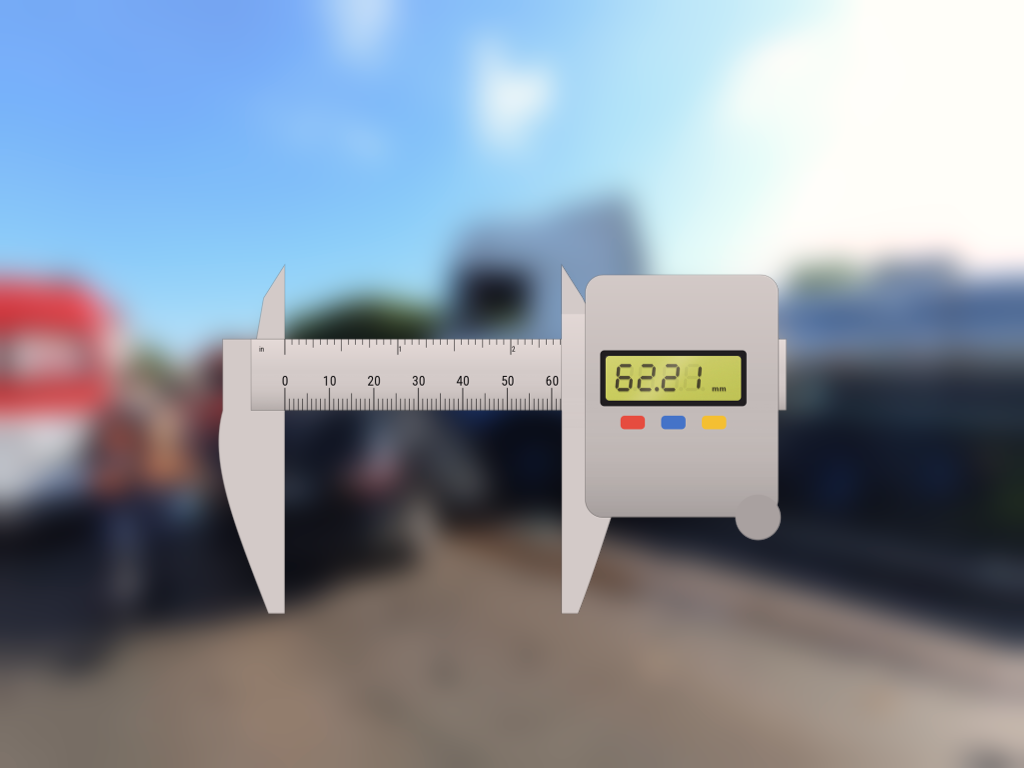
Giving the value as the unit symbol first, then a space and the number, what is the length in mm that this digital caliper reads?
mm 62.21
